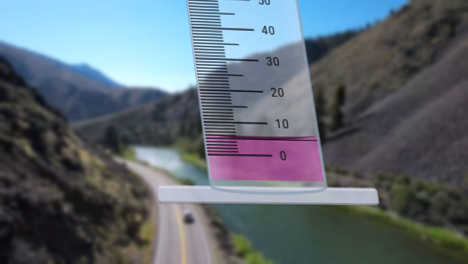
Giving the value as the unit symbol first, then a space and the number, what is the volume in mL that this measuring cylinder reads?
mL 5
